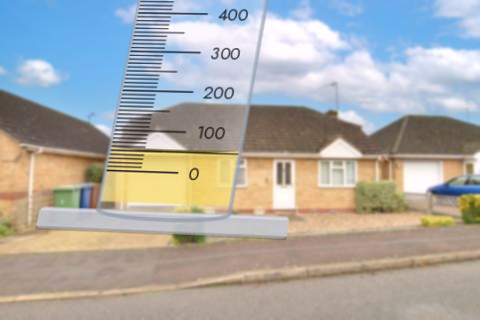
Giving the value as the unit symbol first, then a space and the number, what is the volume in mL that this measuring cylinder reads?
mL 50
